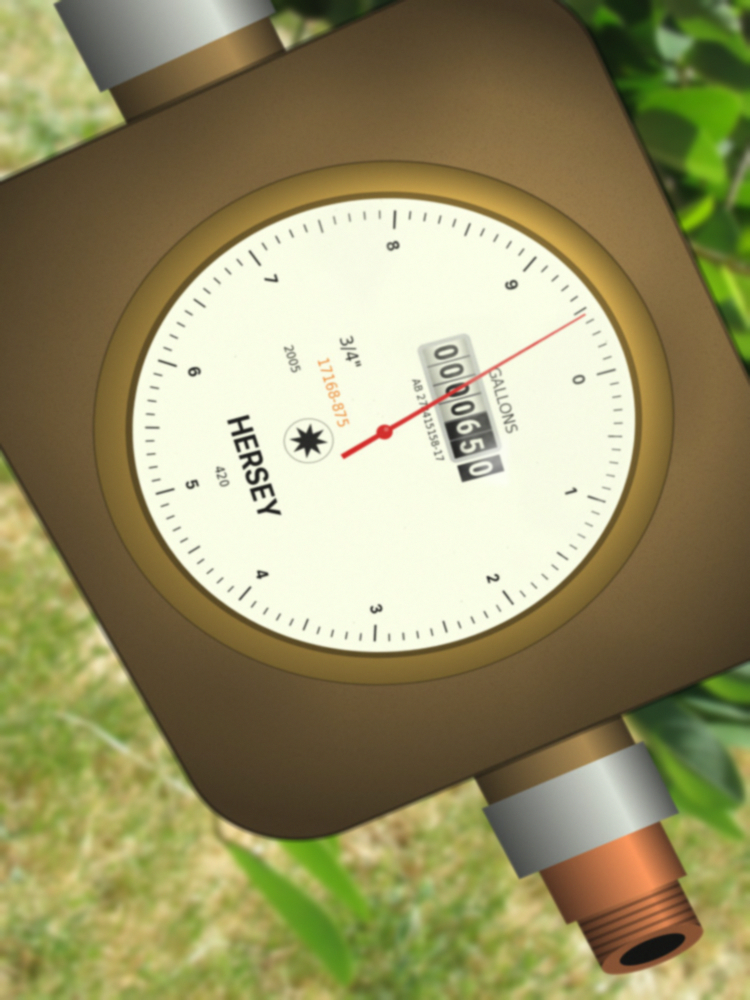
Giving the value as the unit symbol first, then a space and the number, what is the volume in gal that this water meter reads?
gal 649.5
